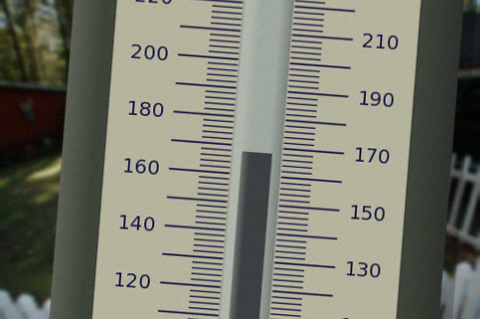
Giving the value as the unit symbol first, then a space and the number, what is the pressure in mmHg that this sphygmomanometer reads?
mmHg 168
